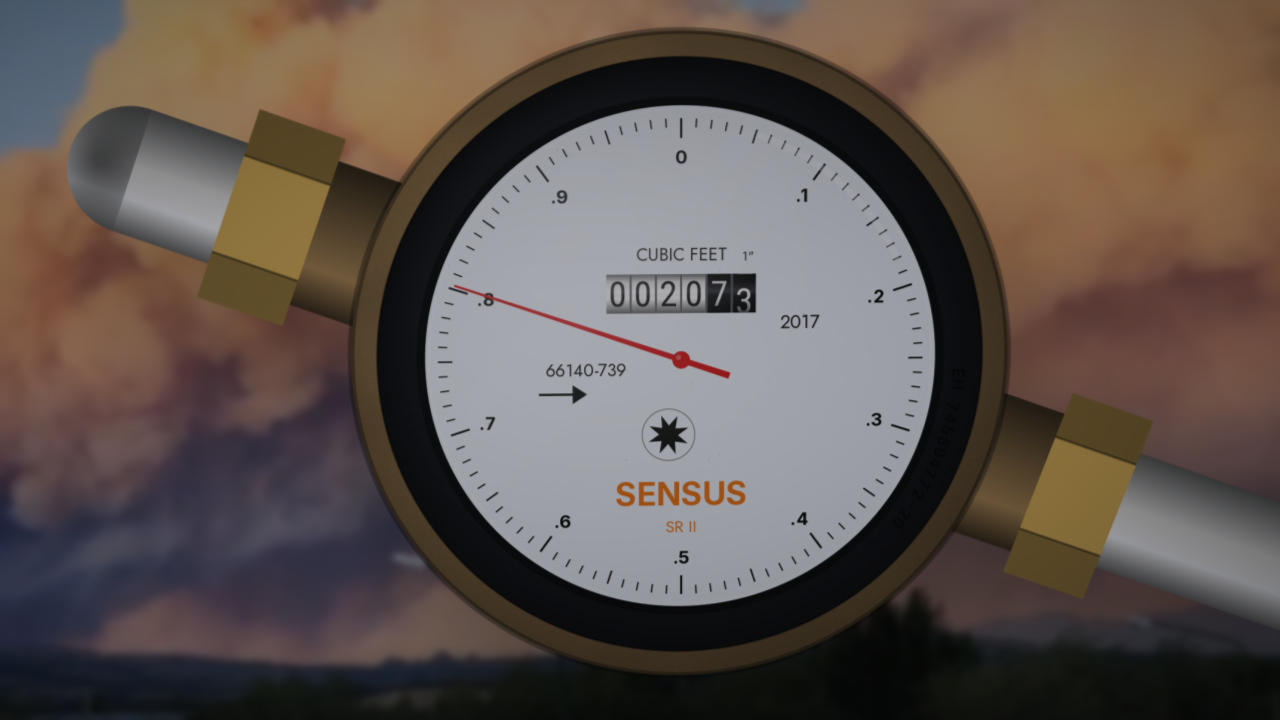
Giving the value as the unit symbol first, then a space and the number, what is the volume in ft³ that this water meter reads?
ft³ 2072.80
